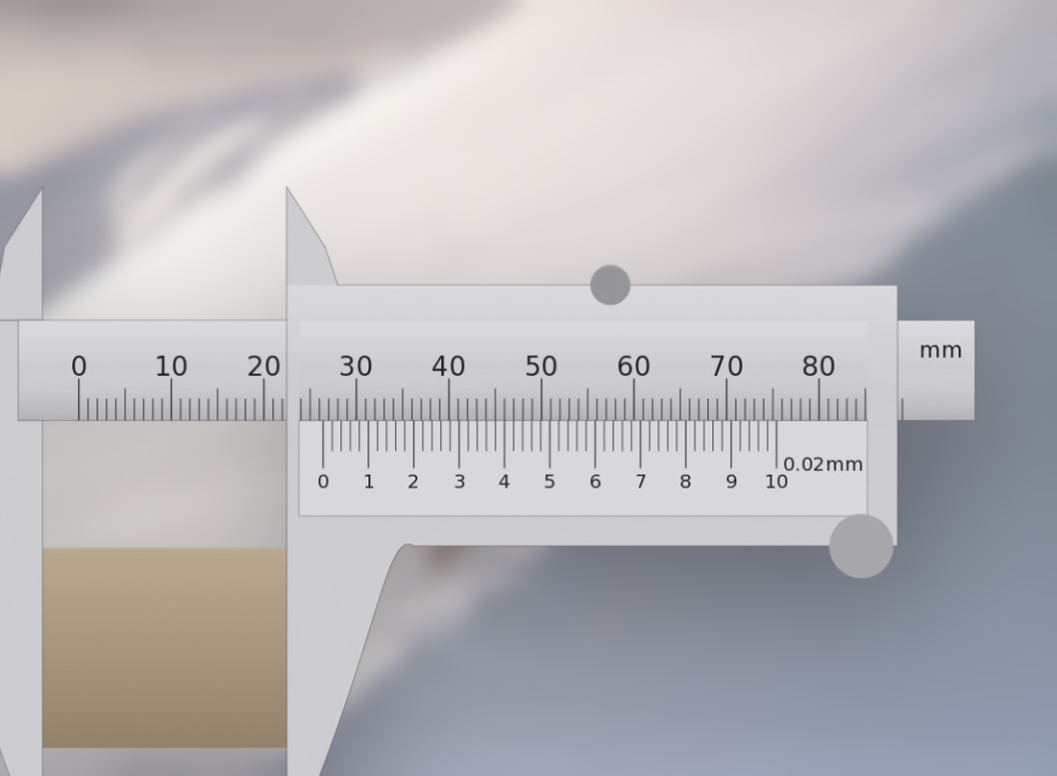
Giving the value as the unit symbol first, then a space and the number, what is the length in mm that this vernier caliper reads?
mm 26.4
